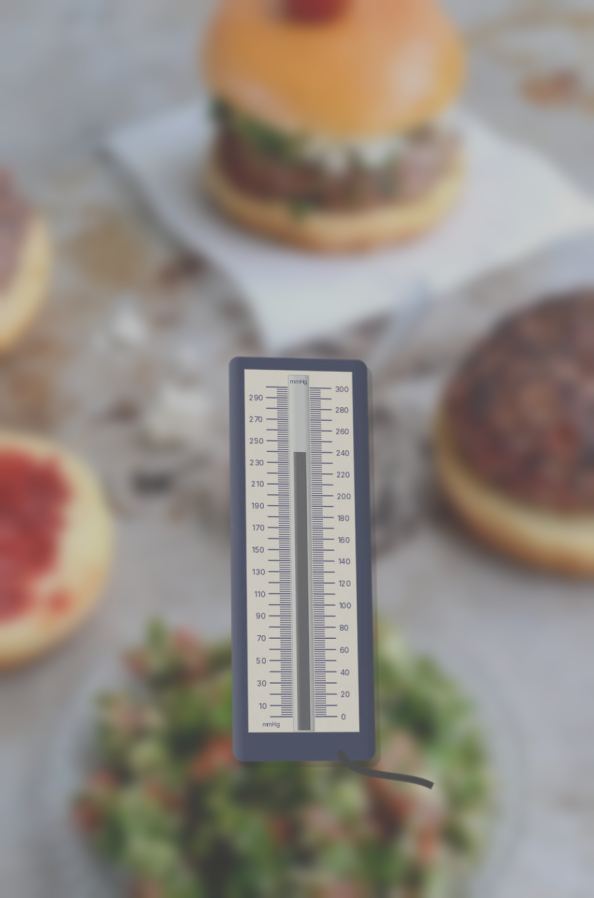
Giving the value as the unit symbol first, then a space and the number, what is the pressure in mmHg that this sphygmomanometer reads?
mmHg 240
